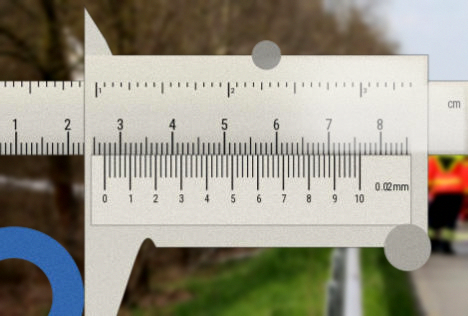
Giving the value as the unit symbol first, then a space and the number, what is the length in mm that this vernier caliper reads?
mm 27.0
